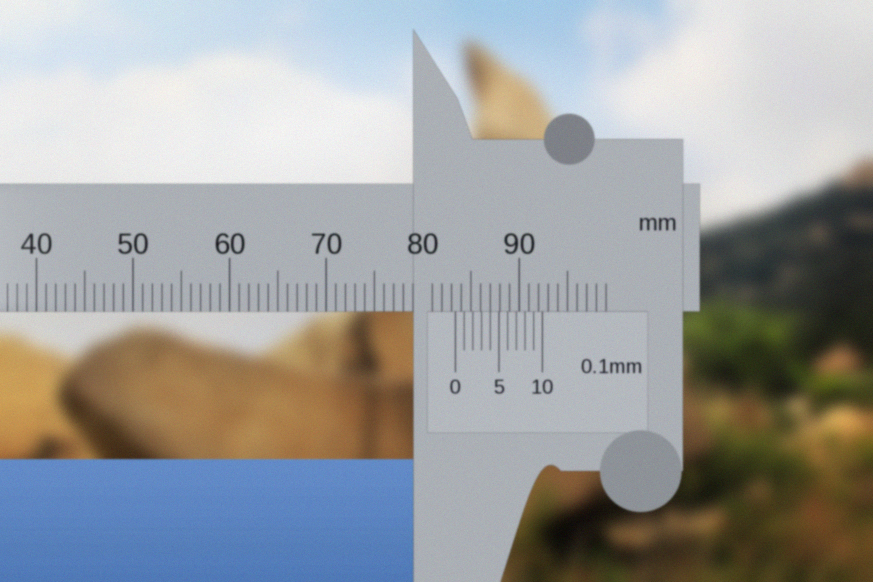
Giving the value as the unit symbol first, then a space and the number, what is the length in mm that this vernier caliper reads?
mm 83.4
